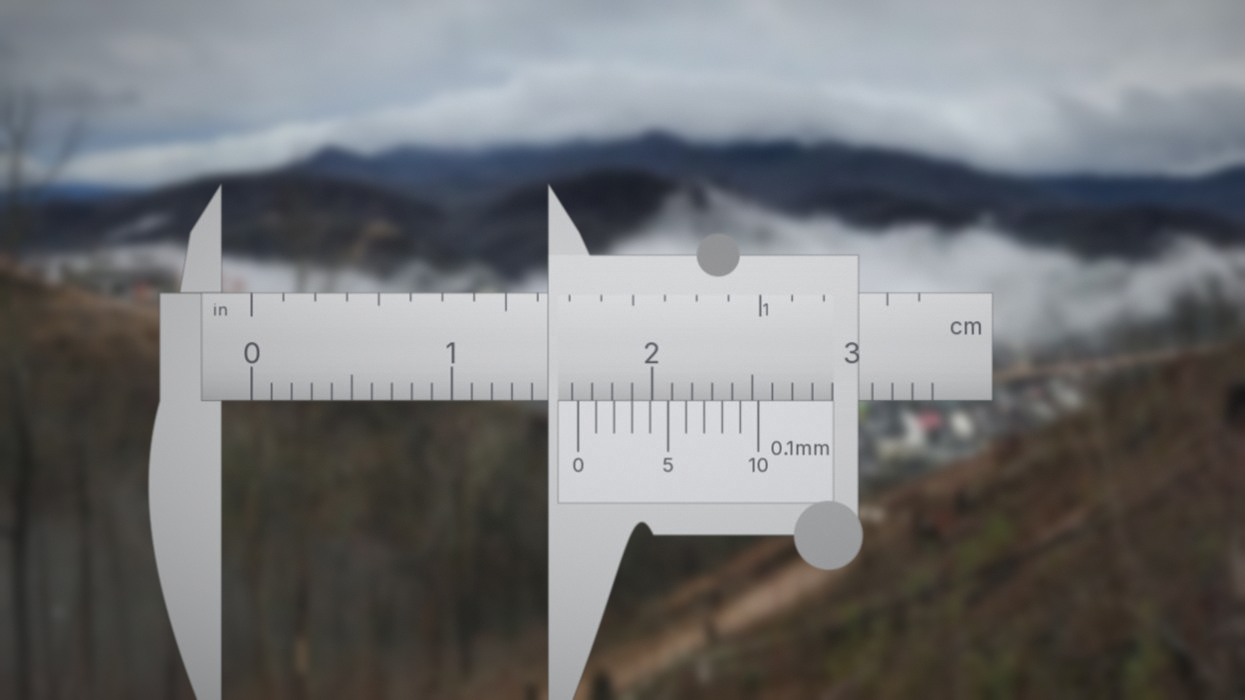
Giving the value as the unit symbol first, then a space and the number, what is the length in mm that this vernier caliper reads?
mm 16.3
